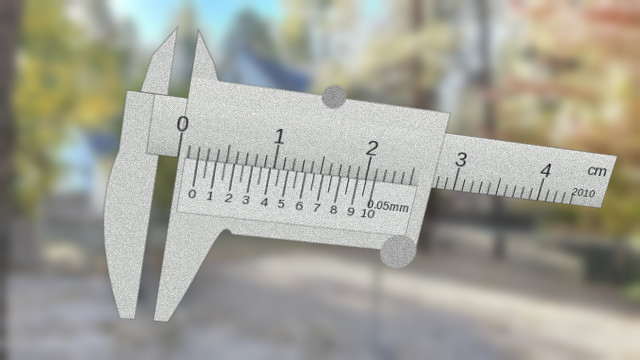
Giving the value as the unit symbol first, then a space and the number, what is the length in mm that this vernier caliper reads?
mm 2.0
